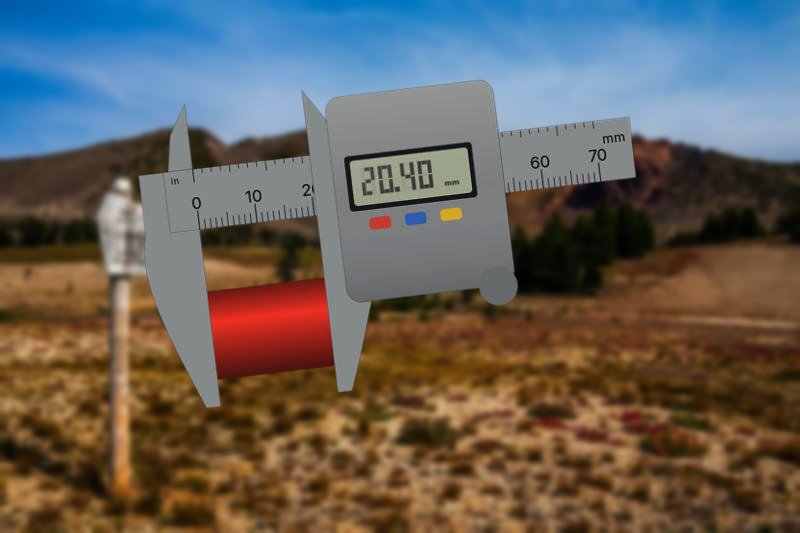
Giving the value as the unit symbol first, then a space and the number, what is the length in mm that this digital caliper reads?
mm 20.40
